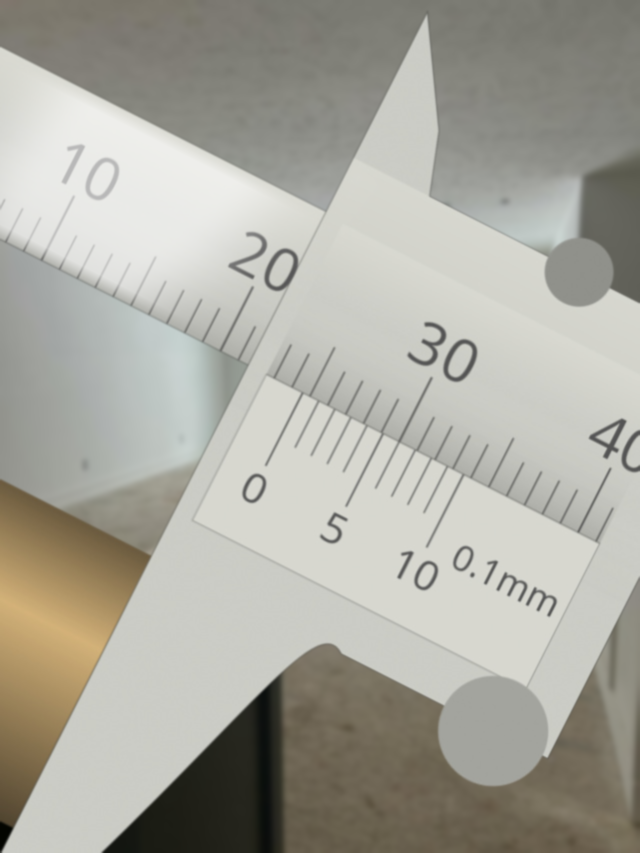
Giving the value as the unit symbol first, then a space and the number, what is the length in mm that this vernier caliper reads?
mm 24.6
